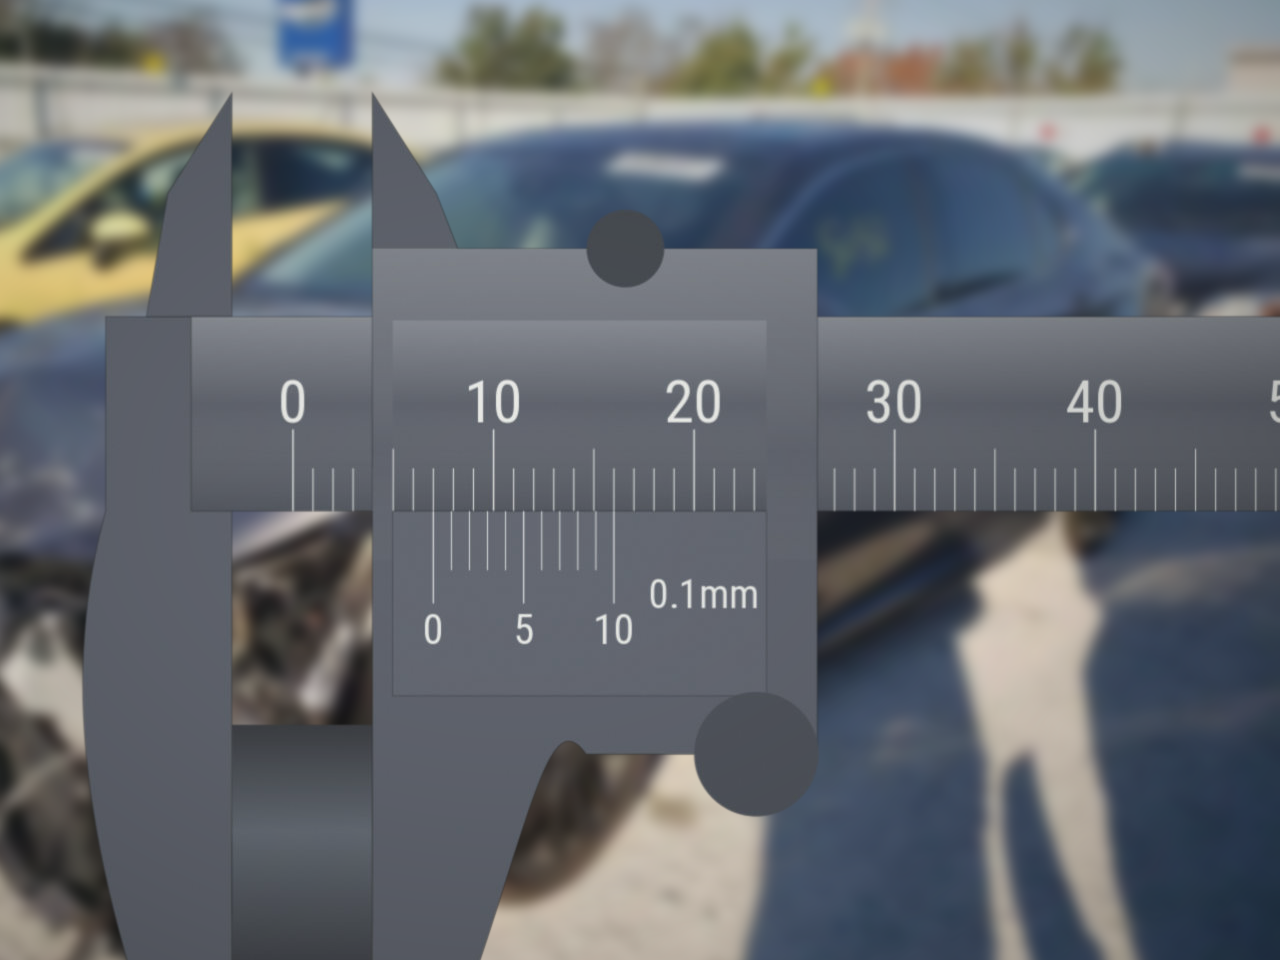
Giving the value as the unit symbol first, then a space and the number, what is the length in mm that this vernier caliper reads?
mm 7.0
